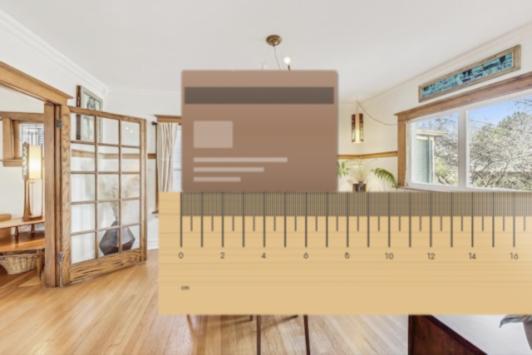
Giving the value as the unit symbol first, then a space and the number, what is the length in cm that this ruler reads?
cm 7.5
